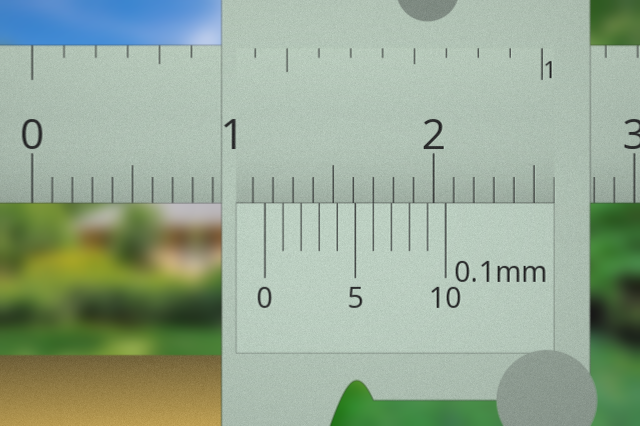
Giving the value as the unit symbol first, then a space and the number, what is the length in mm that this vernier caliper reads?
mm 11.6
